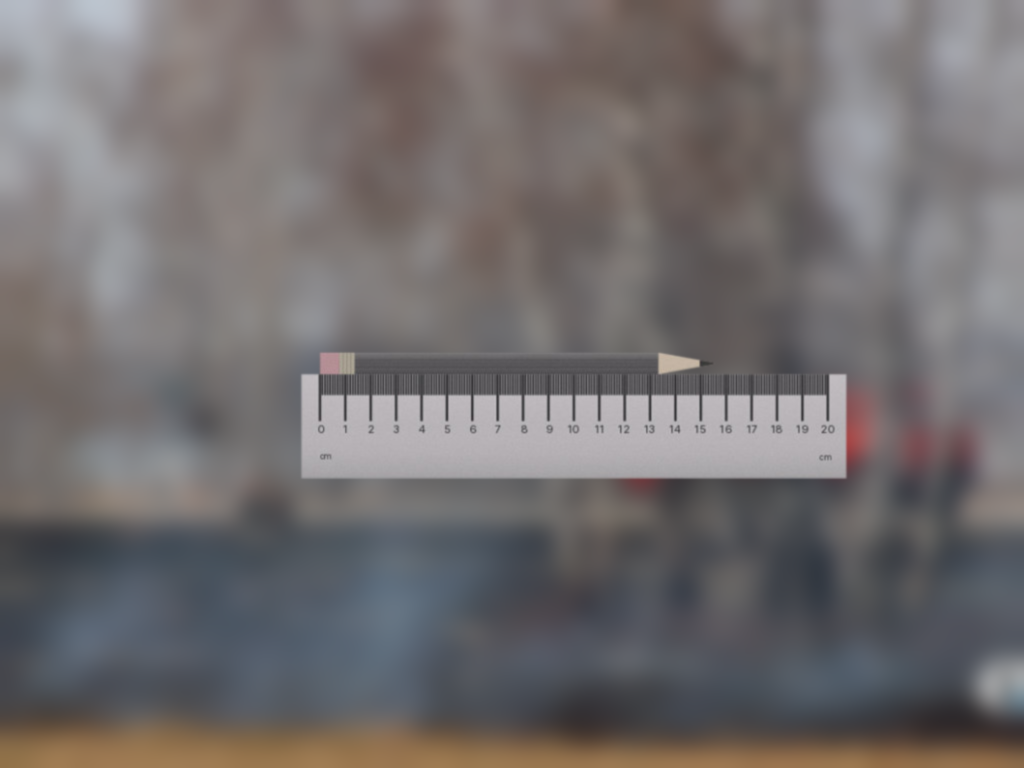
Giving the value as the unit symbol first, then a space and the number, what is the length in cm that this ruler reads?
cm 15.5
